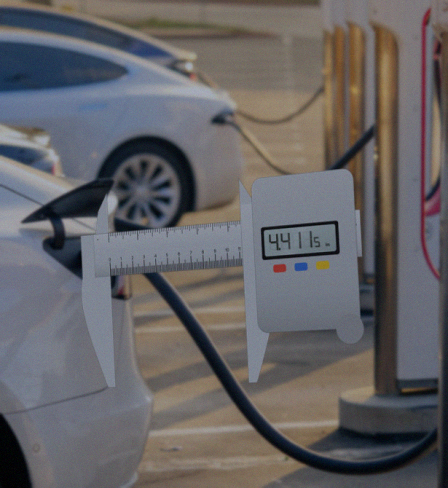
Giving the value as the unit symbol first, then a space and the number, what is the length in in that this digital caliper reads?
in 4.4115
